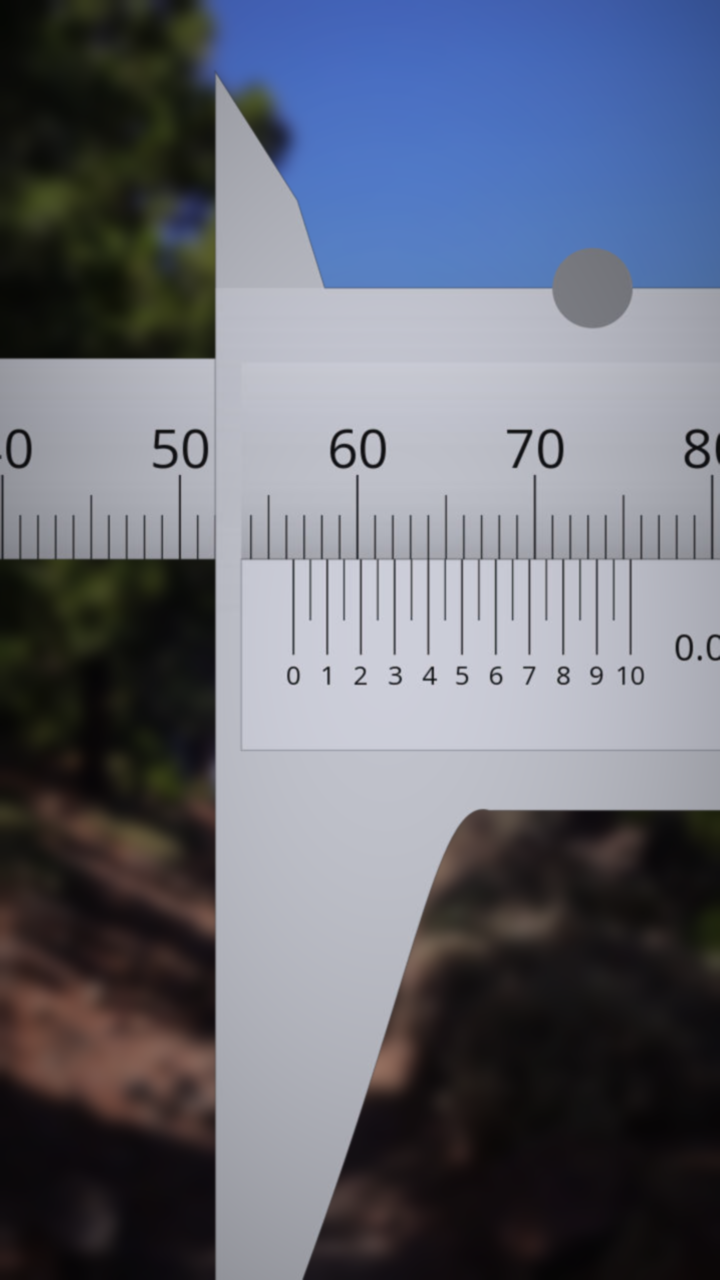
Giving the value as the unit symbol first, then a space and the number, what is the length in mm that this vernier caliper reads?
mm 56.4
